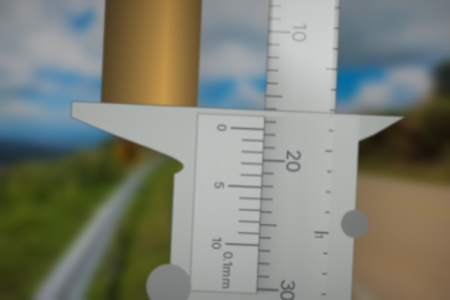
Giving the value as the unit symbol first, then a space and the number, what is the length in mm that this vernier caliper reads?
mm 17.6
